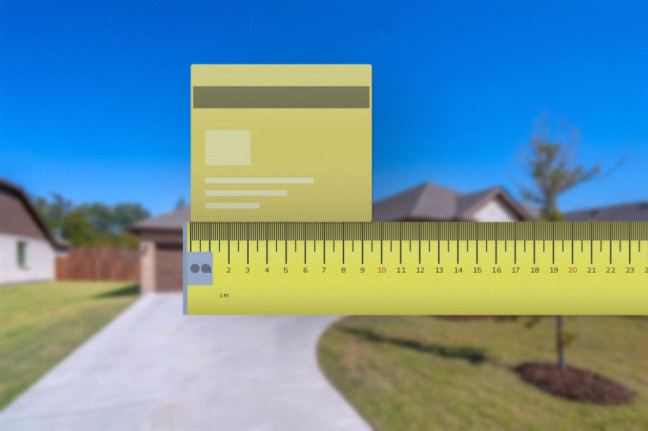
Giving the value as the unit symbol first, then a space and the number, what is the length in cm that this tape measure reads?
cm 9.5
